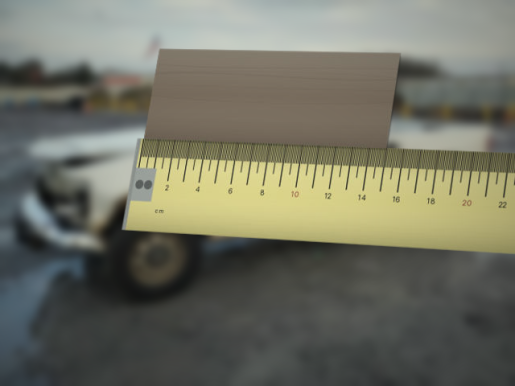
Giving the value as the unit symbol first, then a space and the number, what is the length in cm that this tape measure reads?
cm 15
